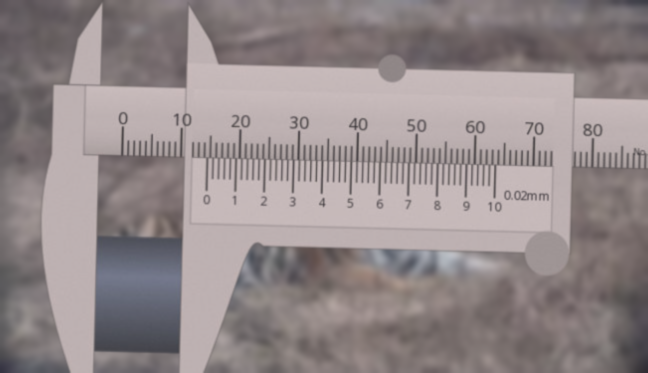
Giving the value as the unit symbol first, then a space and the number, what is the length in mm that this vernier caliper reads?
mm 14.5
